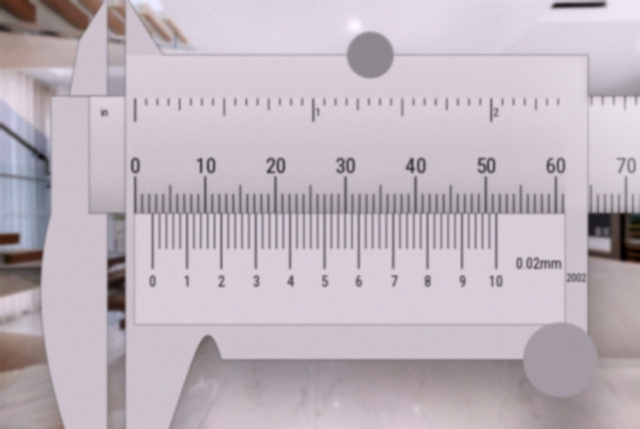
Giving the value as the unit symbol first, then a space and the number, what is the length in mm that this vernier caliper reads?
mm 2.5
